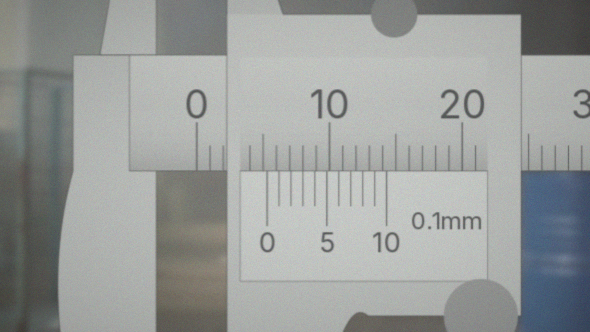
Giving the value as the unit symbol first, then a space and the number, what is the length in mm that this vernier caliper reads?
mm 5.3
